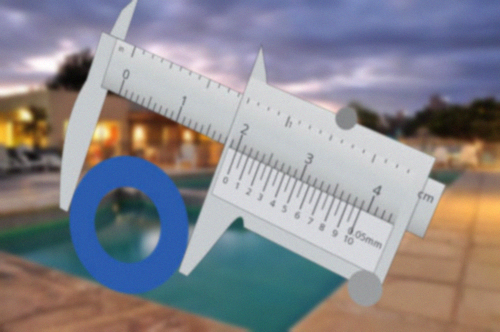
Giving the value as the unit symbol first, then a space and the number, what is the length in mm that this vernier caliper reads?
mm 20.0
